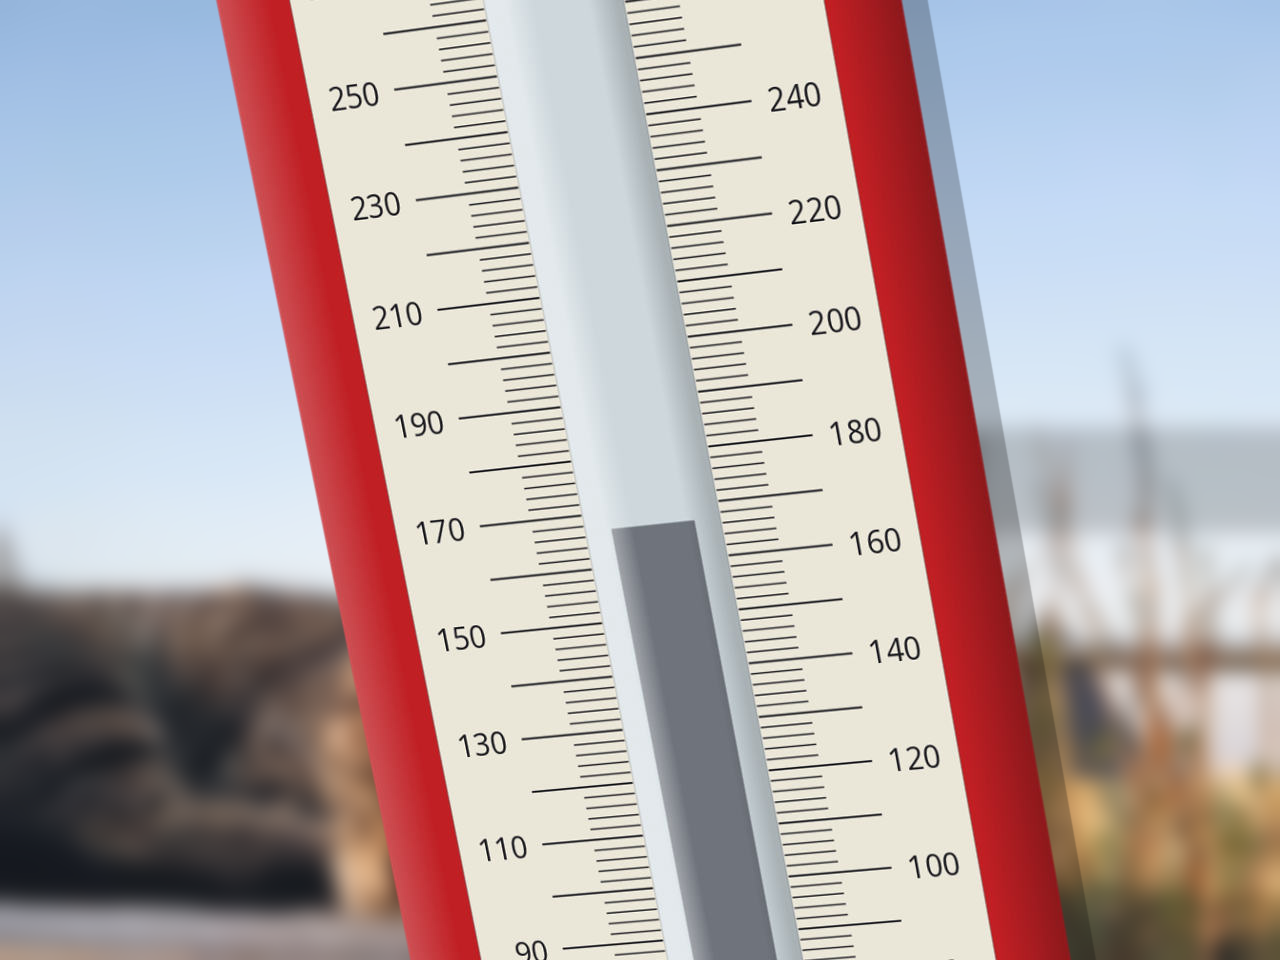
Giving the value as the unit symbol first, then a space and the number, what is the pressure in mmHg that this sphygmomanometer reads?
mmHg 167
